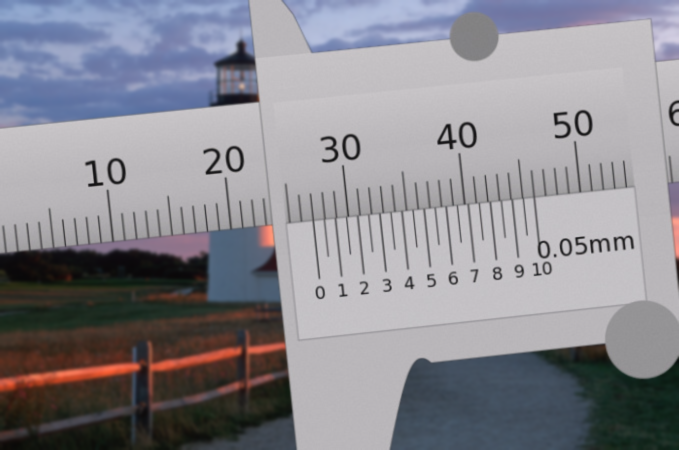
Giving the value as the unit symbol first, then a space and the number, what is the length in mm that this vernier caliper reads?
mm 27.0
